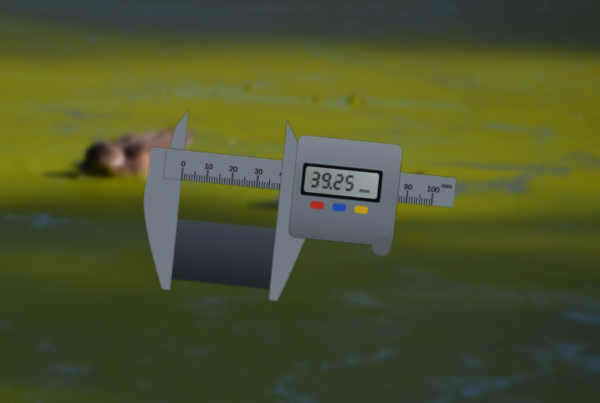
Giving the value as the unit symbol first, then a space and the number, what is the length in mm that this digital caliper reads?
mm 39.25
